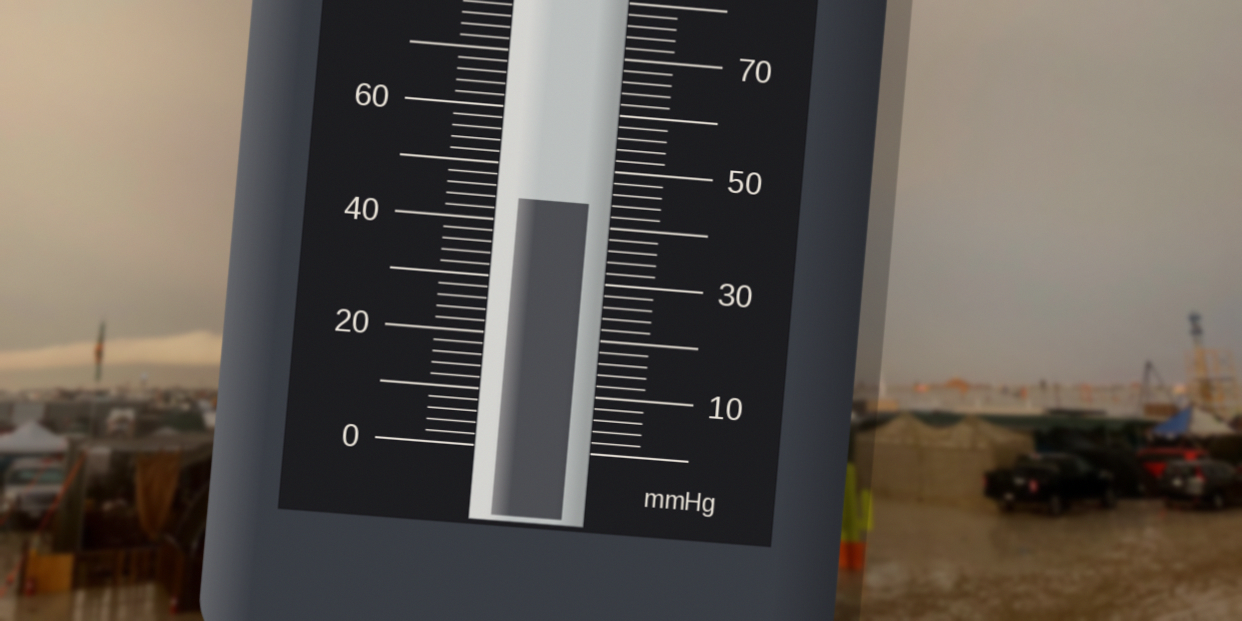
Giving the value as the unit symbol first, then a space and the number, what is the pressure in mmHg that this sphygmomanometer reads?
mmHg 44
